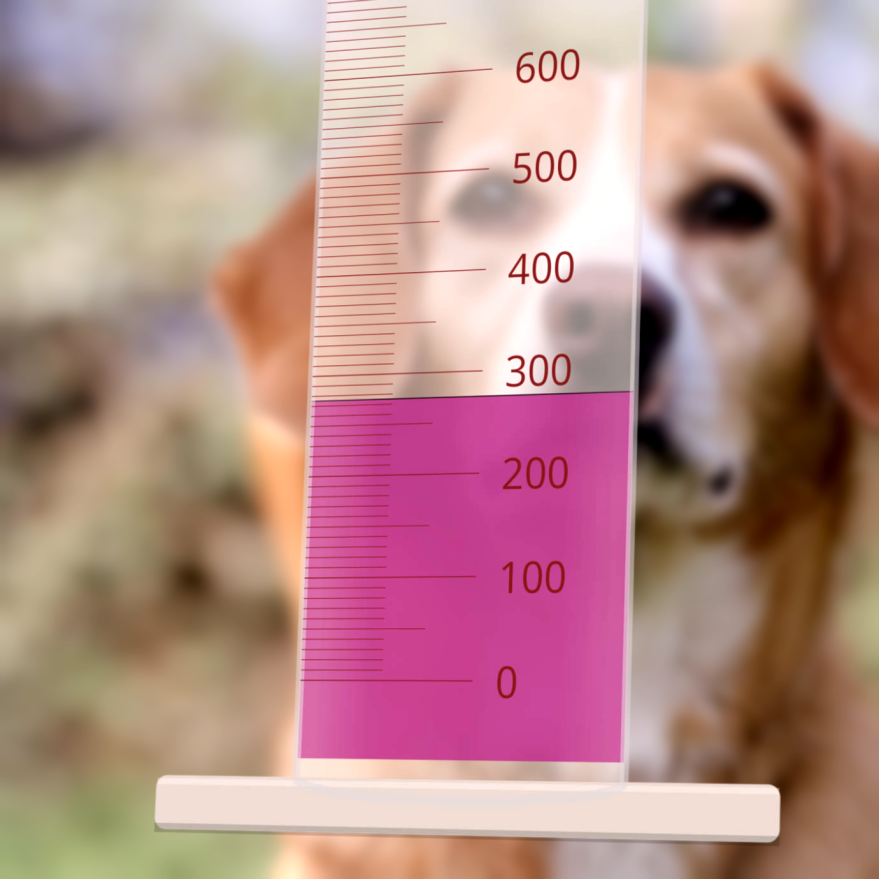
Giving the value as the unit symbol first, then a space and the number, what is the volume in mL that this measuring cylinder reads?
mL 275
